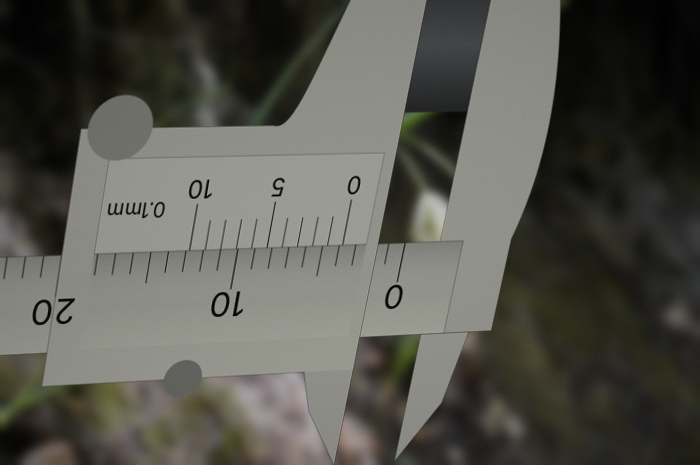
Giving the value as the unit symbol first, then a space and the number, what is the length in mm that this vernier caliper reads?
mm 3.8
